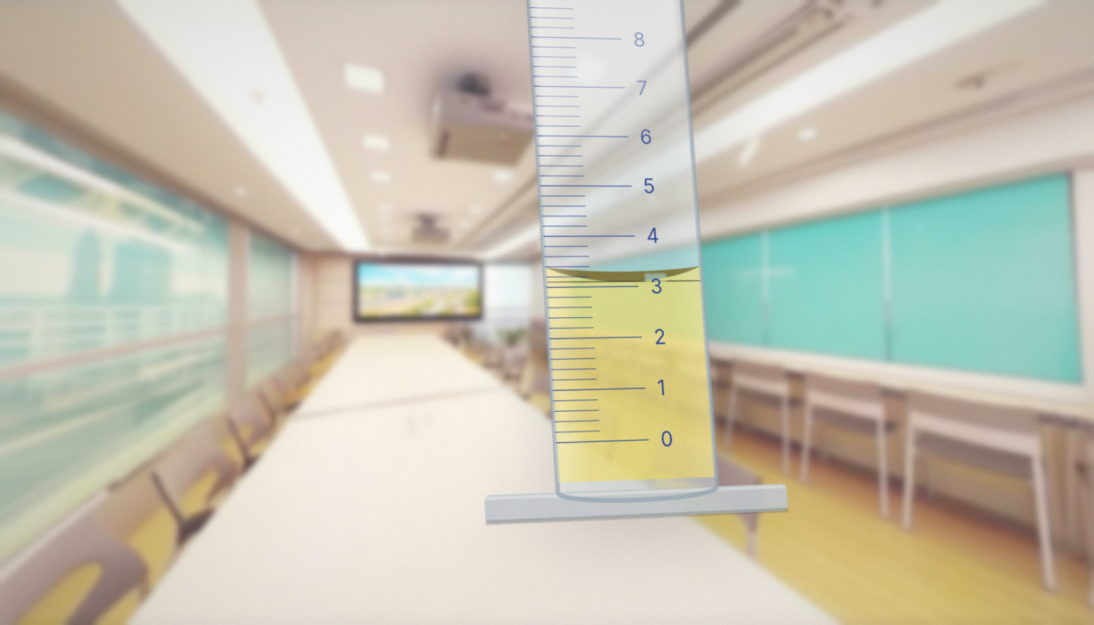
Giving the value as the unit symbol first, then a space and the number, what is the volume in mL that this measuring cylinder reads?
mL 3.1
